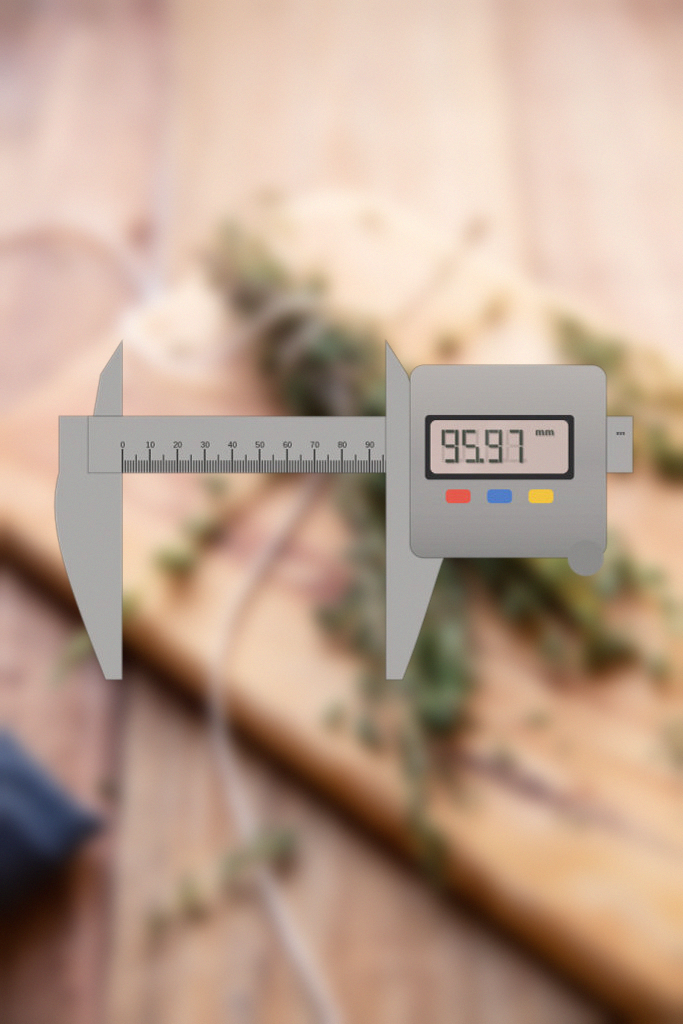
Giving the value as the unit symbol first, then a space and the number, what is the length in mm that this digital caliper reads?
mm 95.97
